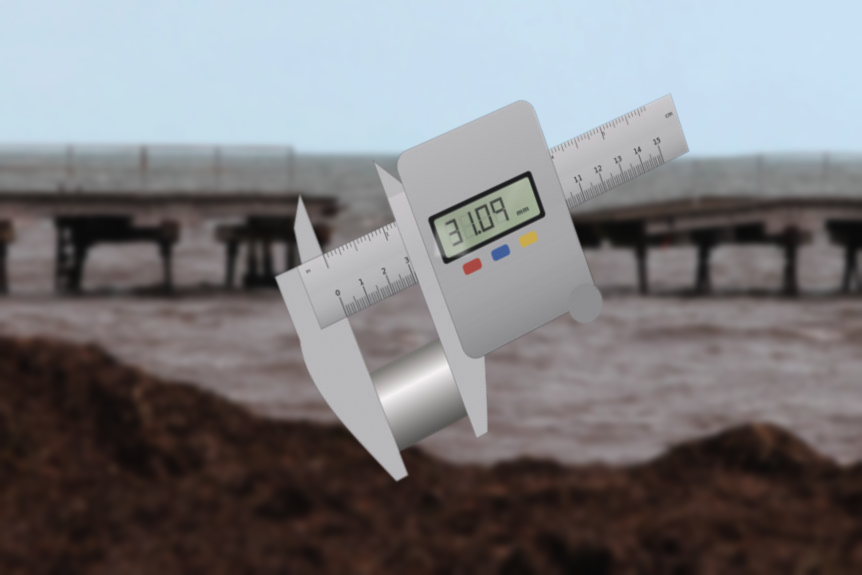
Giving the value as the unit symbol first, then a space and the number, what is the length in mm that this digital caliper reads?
mm 31.09
